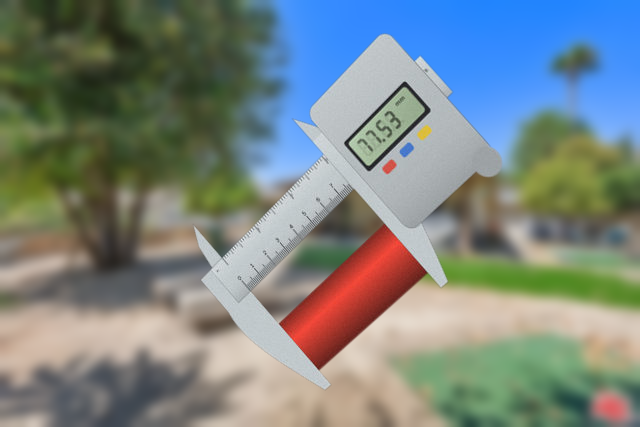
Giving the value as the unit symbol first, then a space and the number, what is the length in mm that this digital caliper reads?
mm 77.53
